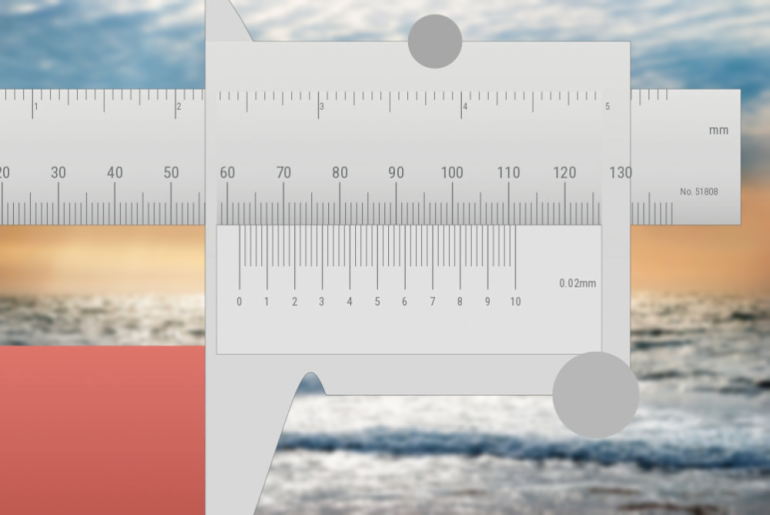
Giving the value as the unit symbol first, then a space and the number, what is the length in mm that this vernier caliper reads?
mm 62.2
